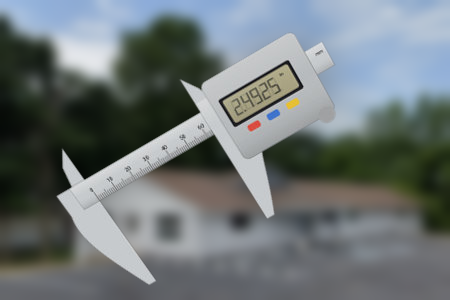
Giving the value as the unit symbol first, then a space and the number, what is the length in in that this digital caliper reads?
in 2.4925
